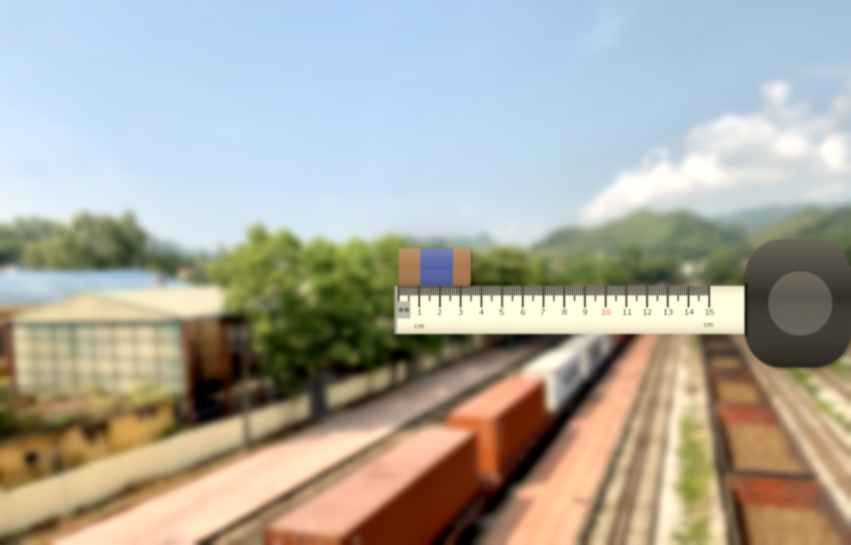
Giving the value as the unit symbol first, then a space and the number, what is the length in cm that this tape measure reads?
cm 3.5
